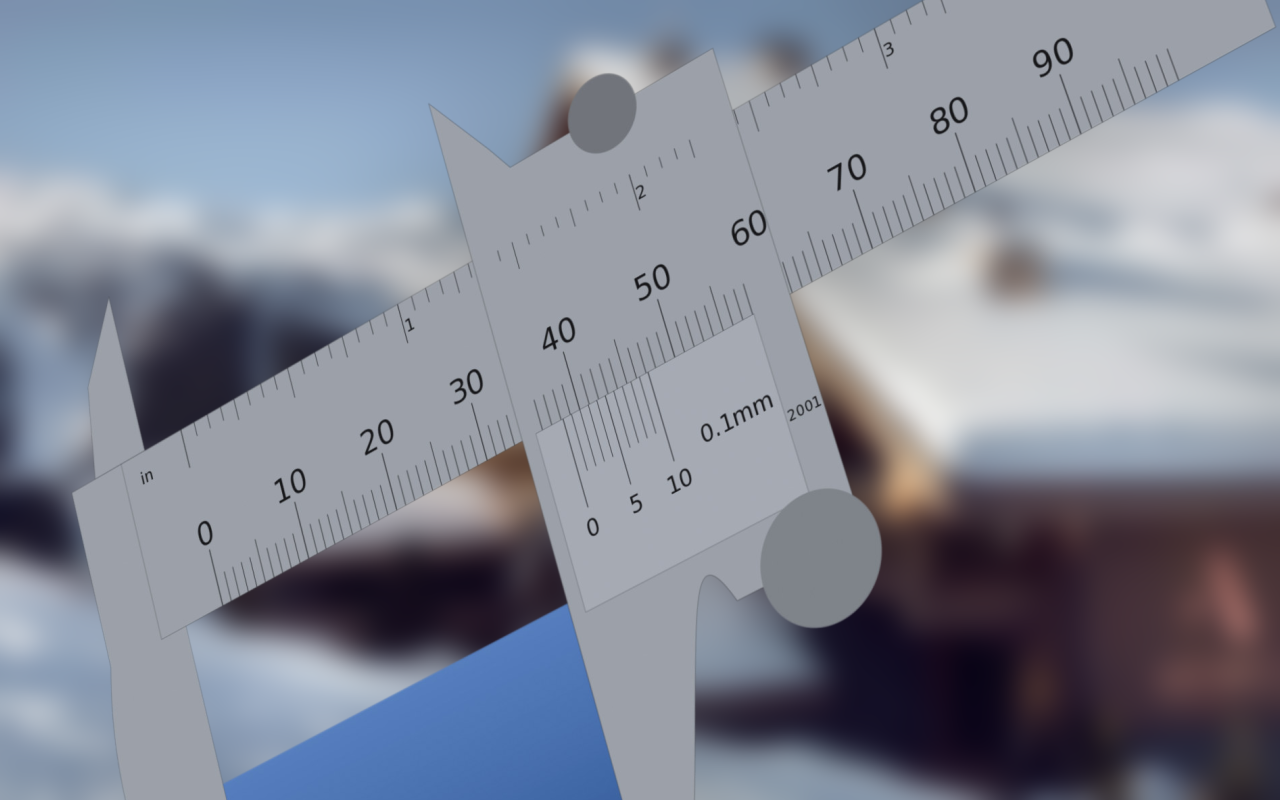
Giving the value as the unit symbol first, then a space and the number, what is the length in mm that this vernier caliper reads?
mm 38.2
